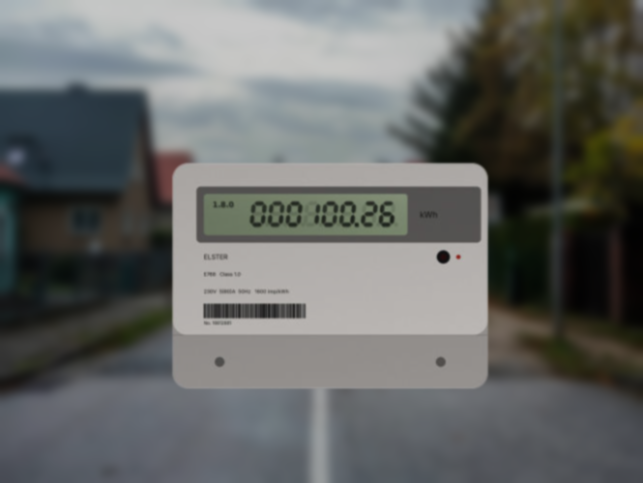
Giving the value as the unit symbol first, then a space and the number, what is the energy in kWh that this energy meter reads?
kWh 100.26
